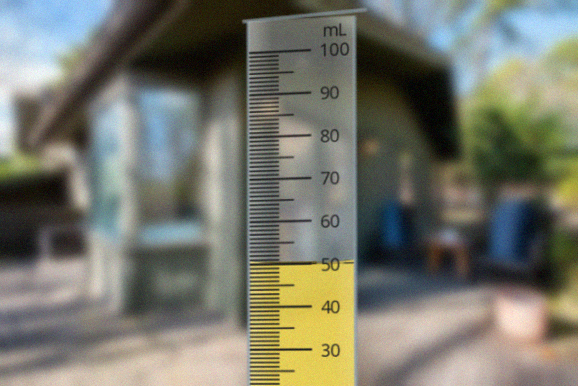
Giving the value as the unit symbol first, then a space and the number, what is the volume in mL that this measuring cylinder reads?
mL 50
